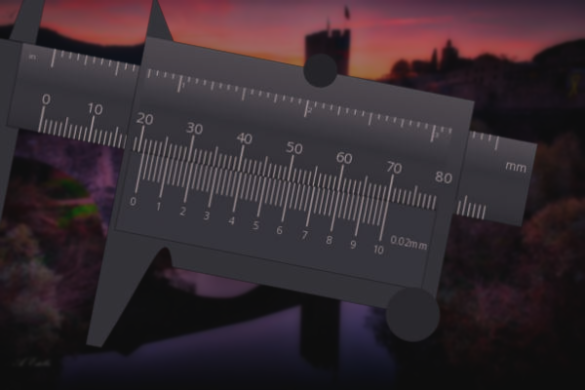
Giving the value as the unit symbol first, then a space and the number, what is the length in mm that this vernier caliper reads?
mm 21.0
